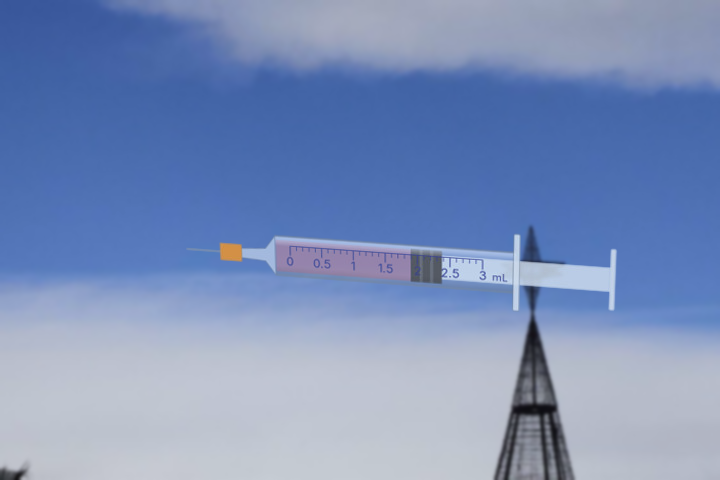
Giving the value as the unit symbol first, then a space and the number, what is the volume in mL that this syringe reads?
mL 1.9
